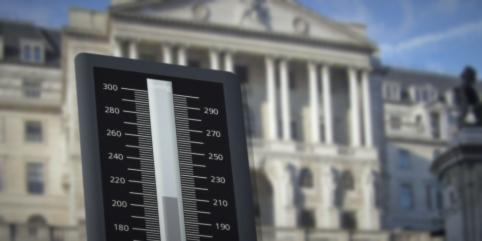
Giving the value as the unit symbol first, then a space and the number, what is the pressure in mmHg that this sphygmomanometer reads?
mmHg 210
